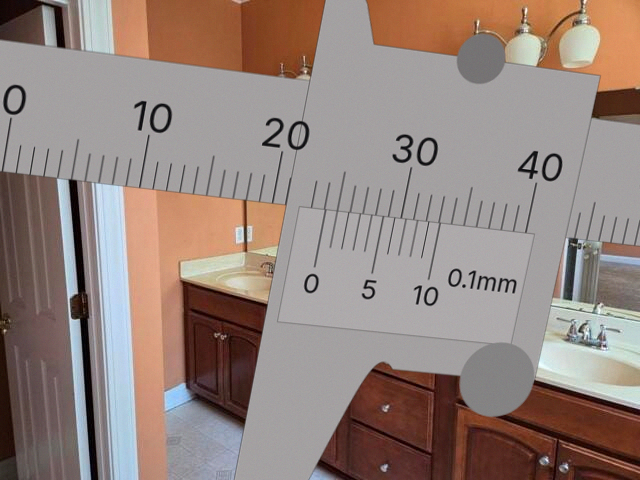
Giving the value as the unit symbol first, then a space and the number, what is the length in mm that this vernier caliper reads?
mm 24.1
